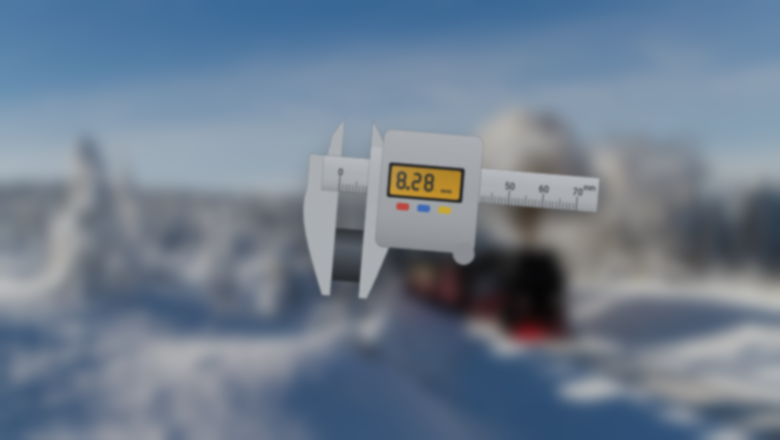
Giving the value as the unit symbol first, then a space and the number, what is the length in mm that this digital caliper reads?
mm 8.28
